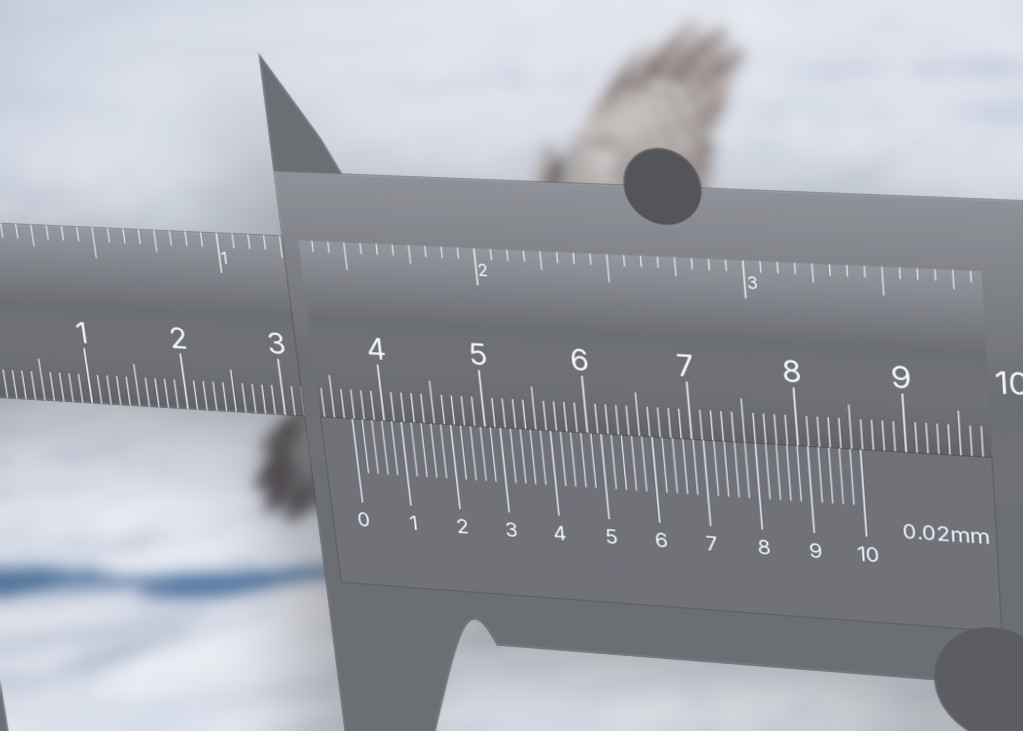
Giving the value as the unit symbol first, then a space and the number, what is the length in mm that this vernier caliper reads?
mm 36.8
